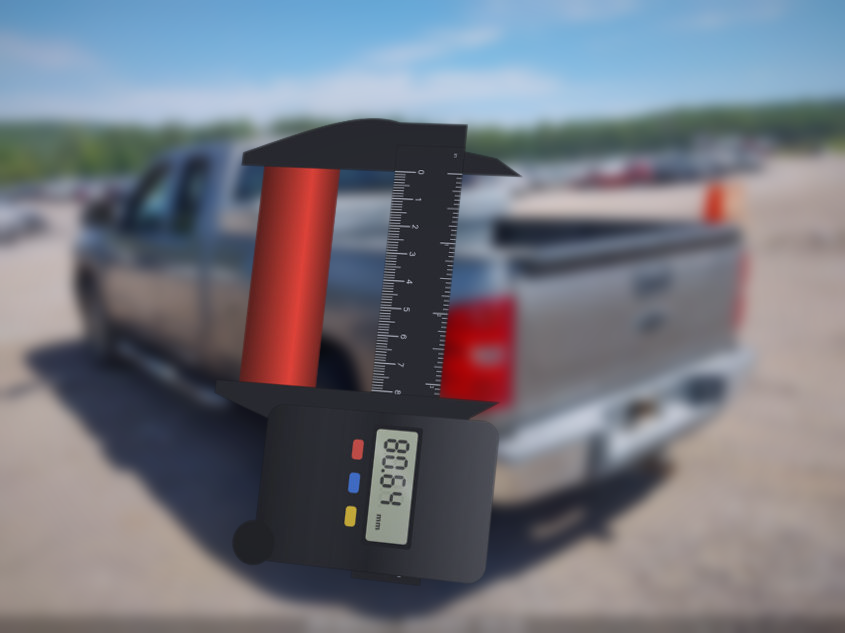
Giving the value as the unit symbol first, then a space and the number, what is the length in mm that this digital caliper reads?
mm 80.64
